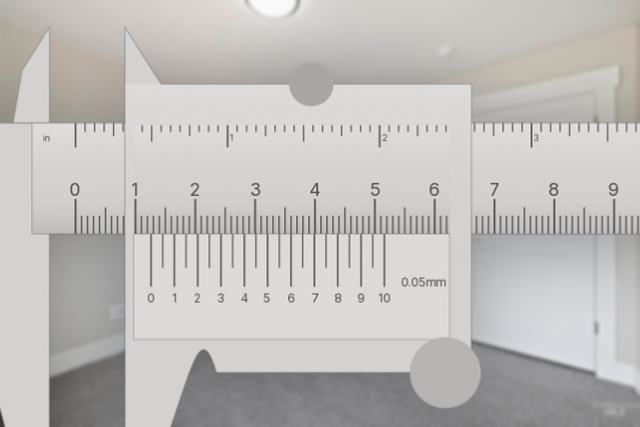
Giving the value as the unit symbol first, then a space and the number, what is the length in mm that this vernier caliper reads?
mm 12.6
